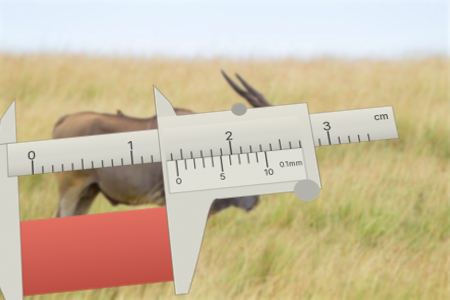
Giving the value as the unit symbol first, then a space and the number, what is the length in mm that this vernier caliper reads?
mm 14.4
